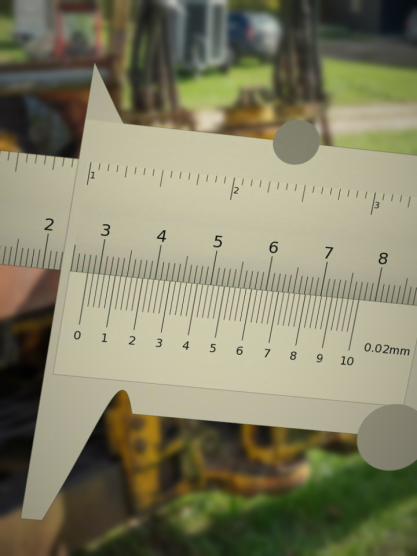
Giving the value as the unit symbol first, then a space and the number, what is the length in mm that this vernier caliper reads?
mm 28.0
